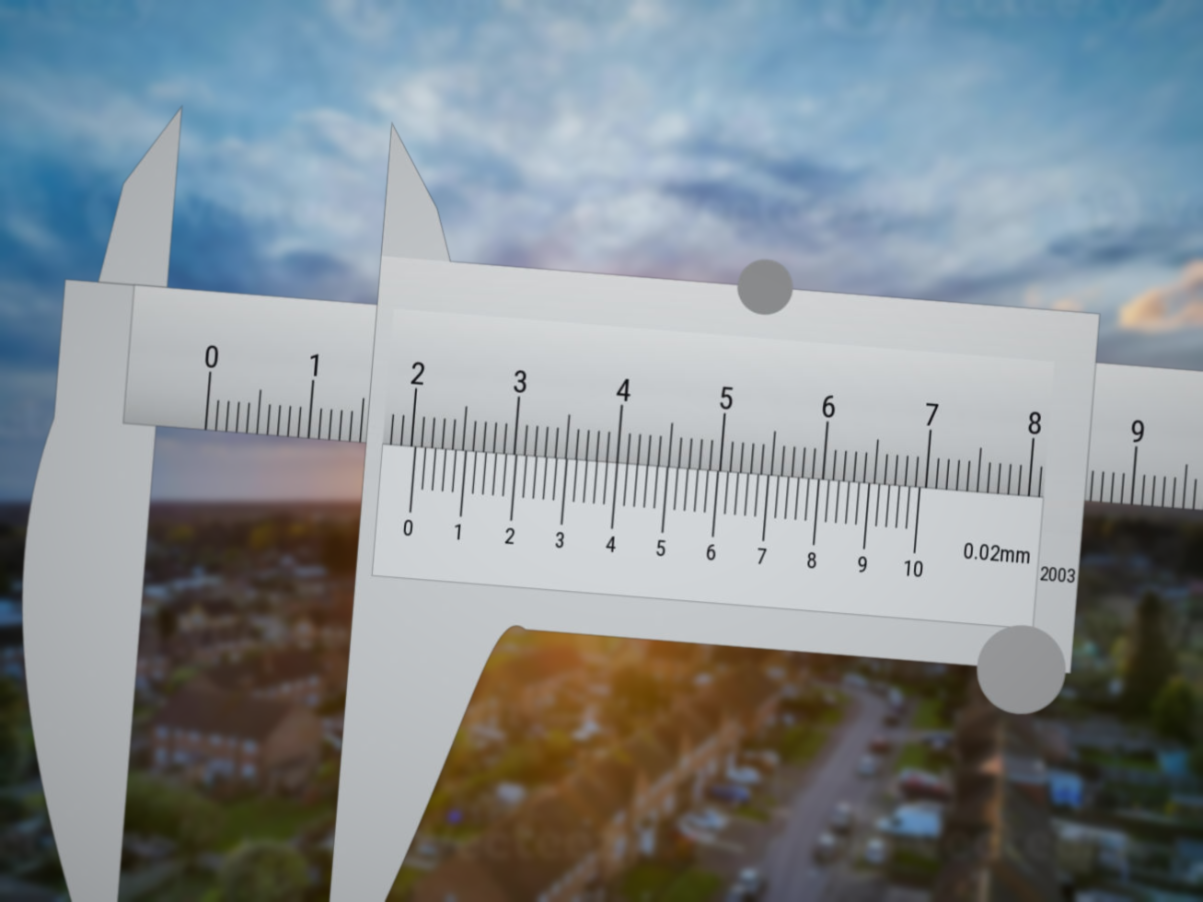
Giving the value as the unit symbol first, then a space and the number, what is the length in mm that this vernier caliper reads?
mm 20.4
